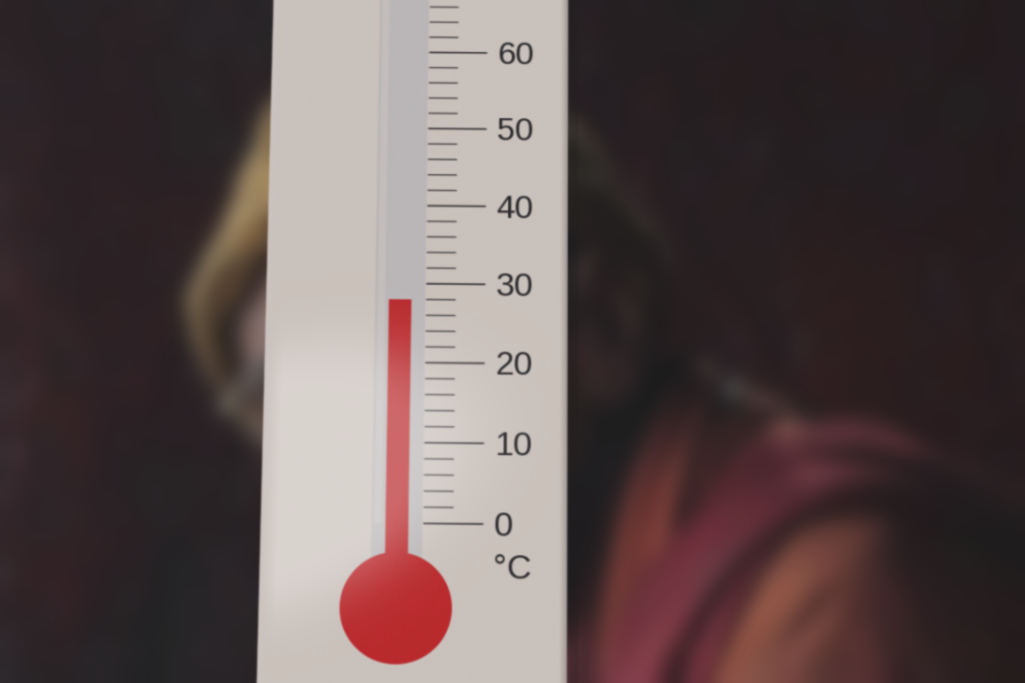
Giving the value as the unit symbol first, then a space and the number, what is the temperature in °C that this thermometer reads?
°C 28
